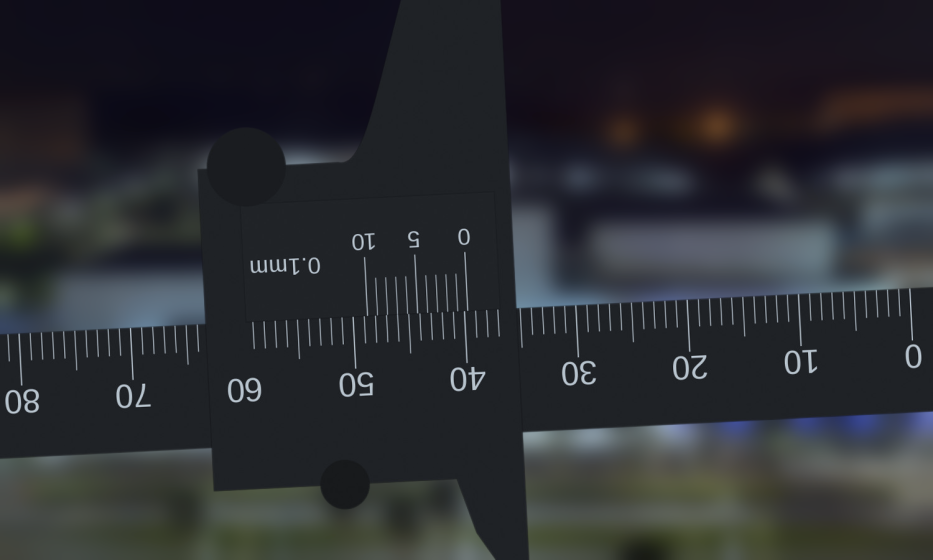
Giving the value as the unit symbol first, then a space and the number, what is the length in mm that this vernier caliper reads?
mm 39.7
